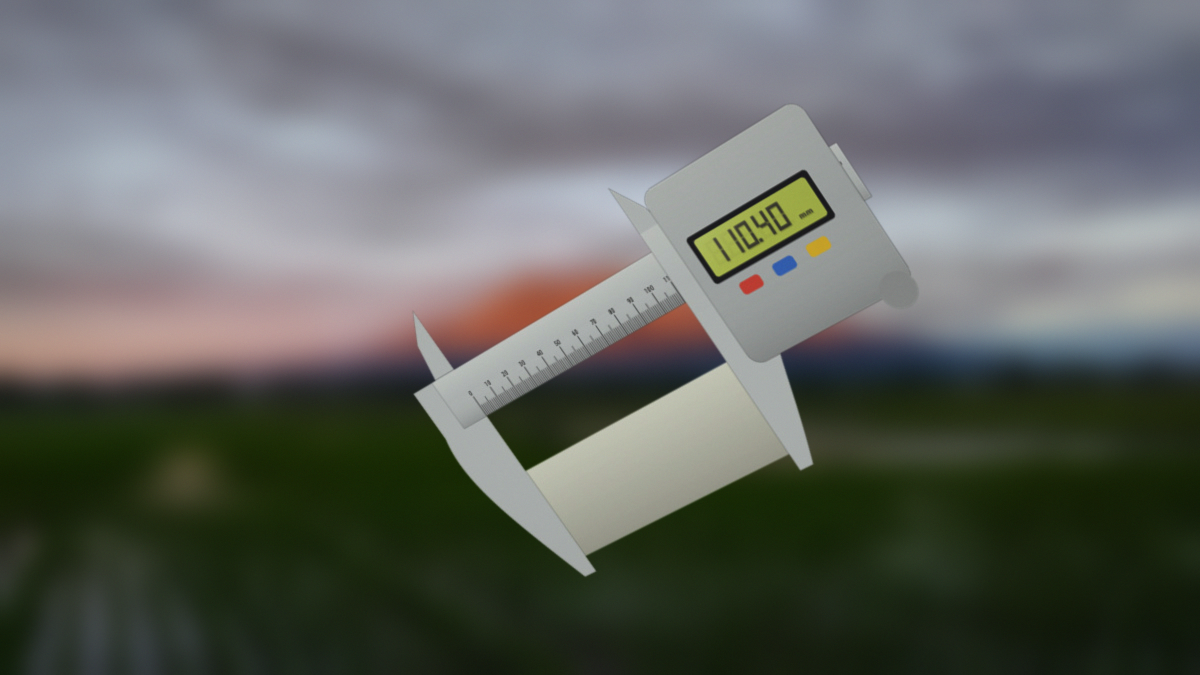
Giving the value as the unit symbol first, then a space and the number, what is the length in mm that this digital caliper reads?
mm 110.40
